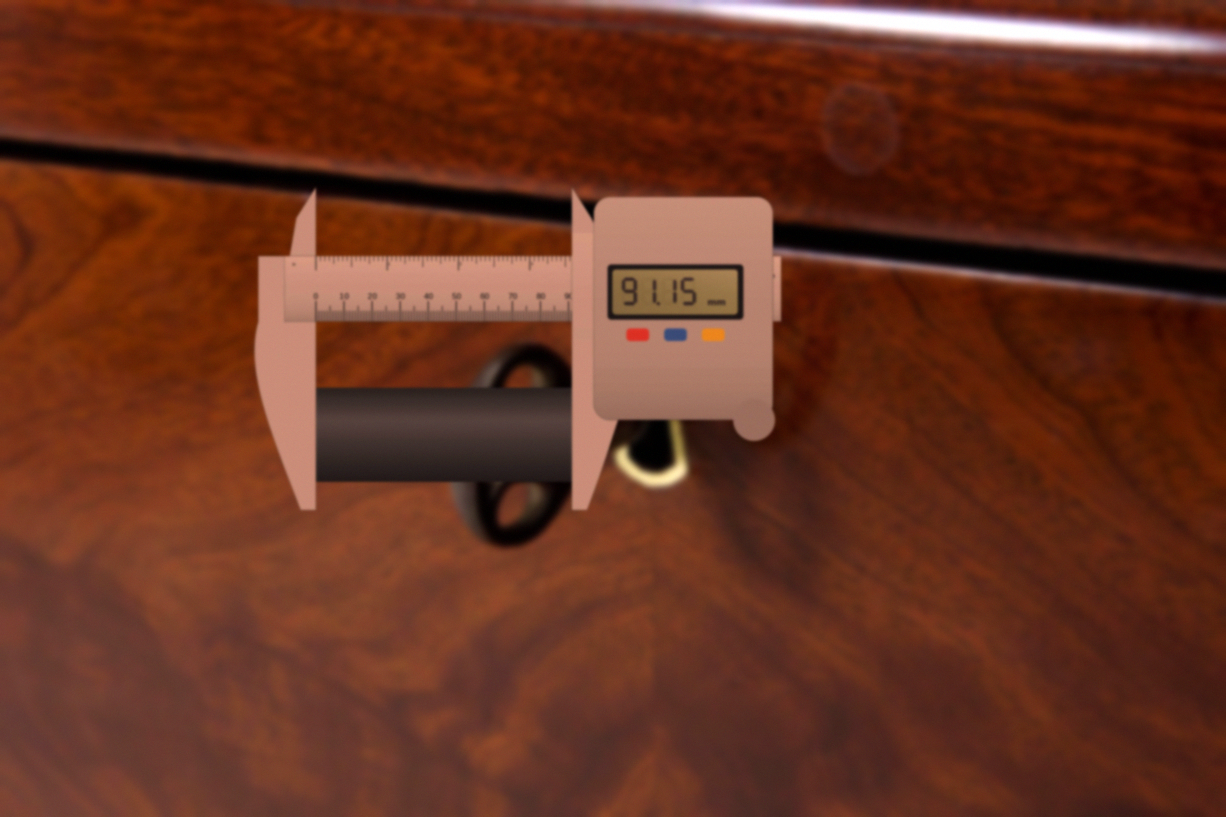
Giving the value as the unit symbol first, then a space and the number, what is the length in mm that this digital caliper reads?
mm 91.15
